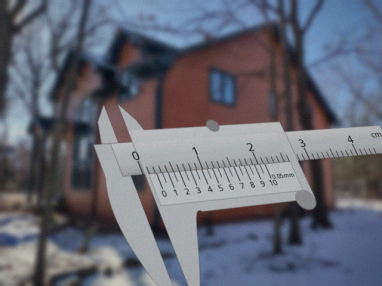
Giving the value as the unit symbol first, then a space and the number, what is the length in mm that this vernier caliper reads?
mm 2.2
